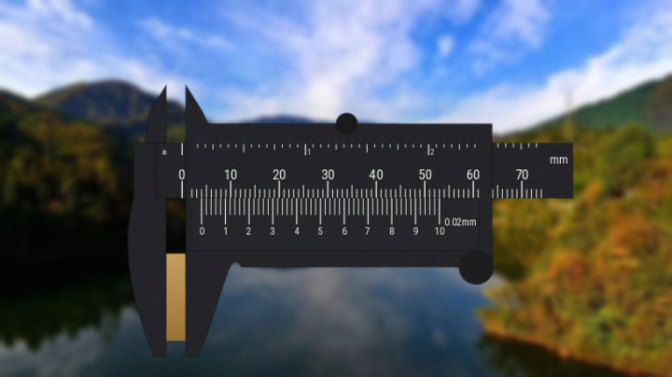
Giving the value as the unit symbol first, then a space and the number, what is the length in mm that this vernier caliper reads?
mm 4.0
